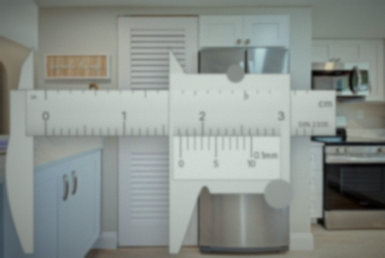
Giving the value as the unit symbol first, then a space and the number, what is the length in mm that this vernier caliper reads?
mm 17.2
